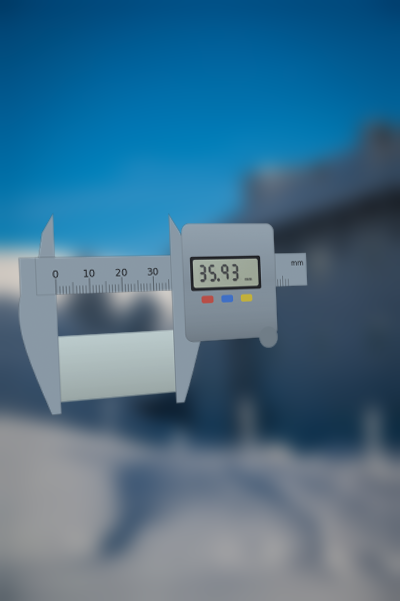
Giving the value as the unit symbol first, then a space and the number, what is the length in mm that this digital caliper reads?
mm 35.93
